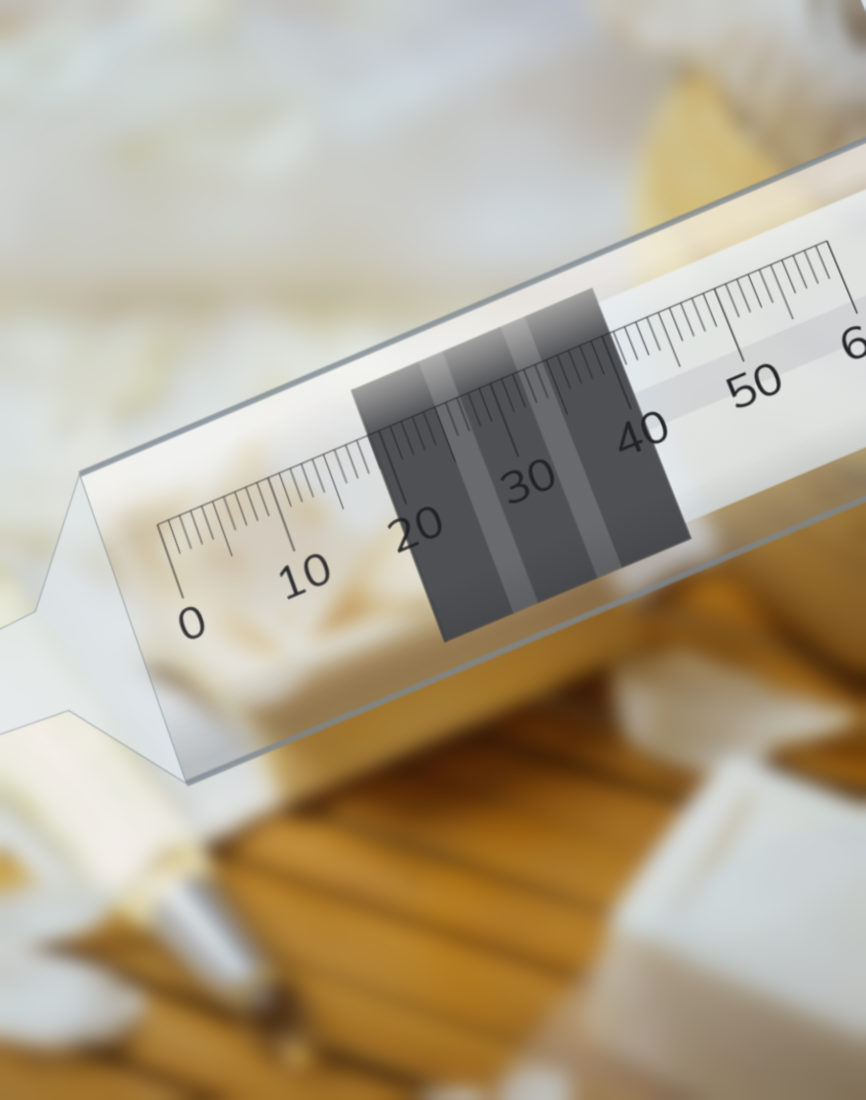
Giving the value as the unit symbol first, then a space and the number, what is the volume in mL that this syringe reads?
mL 19
